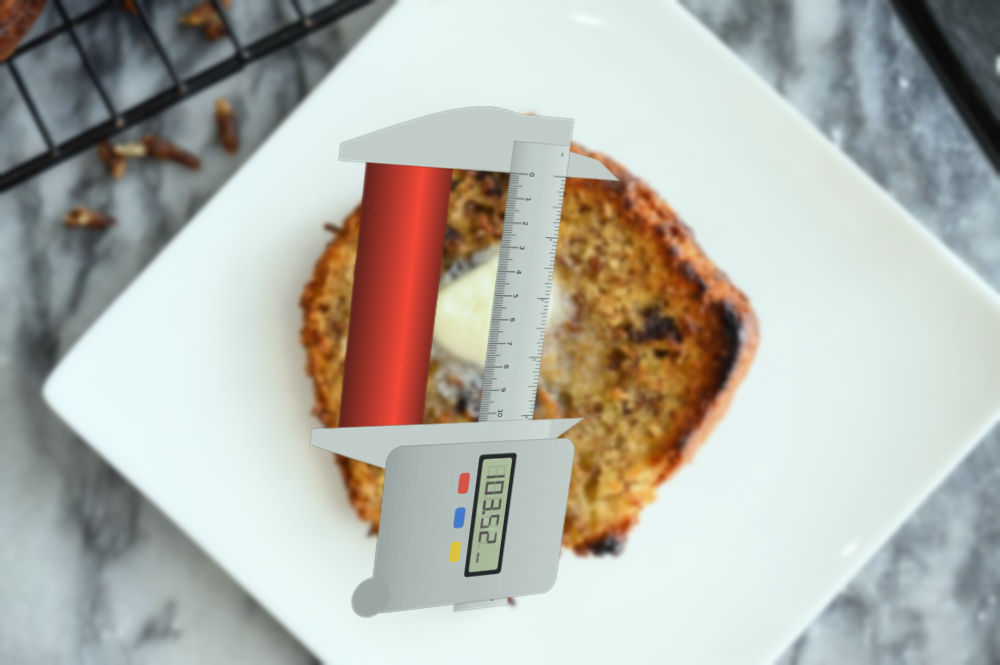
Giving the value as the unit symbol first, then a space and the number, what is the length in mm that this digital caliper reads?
mm 103.52
